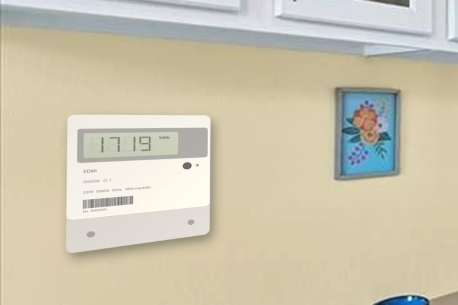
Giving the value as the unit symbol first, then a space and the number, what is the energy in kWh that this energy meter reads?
kWh 1719
